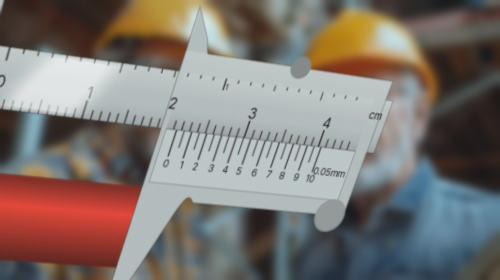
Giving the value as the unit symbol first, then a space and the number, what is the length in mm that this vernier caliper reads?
mm 21.4
